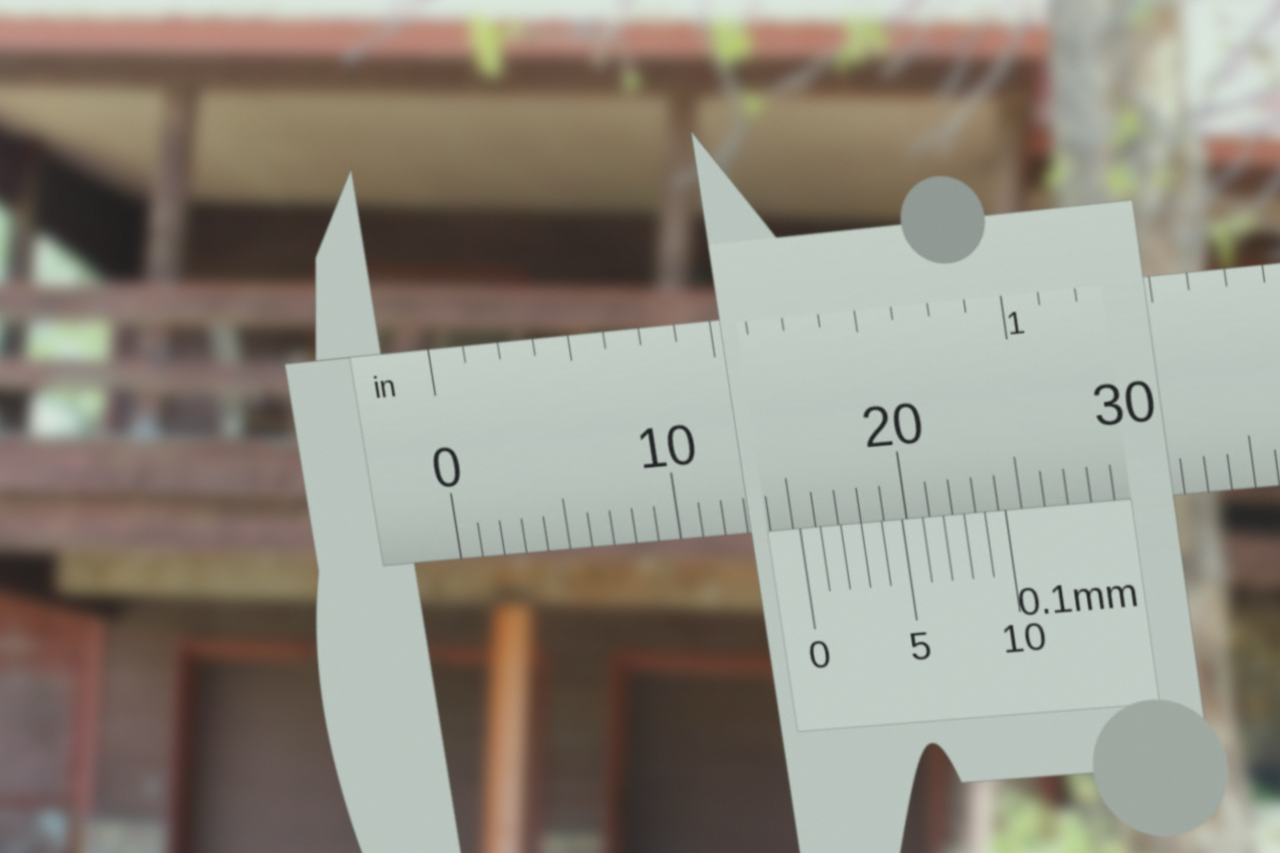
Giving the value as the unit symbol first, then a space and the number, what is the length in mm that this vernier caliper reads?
mm 15.3
